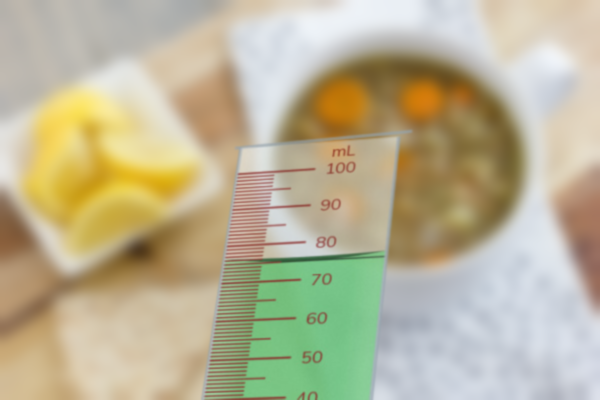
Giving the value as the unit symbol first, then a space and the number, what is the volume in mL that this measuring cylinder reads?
mL 75
